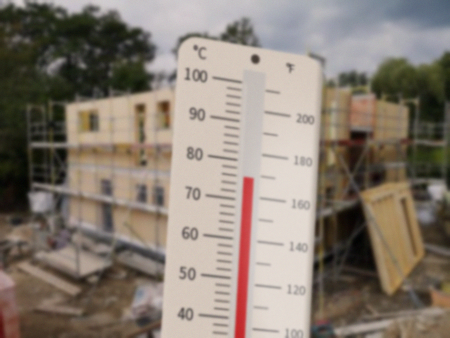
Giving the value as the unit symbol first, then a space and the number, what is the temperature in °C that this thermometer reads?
°C 76
